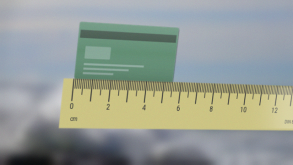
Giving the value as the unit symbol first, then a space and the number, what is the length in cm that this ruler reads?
cm 5.5
